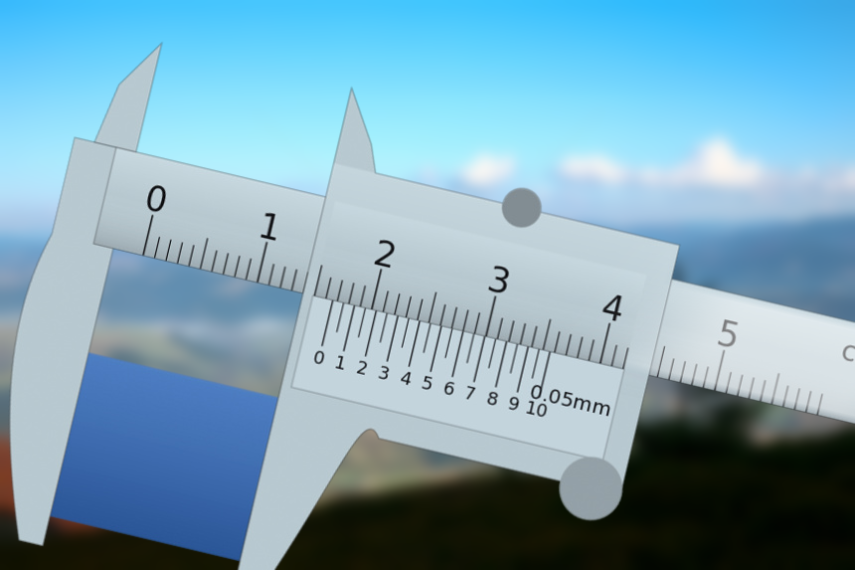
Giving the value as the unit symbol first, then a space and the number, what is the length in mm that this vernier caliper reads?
mm 16.6
